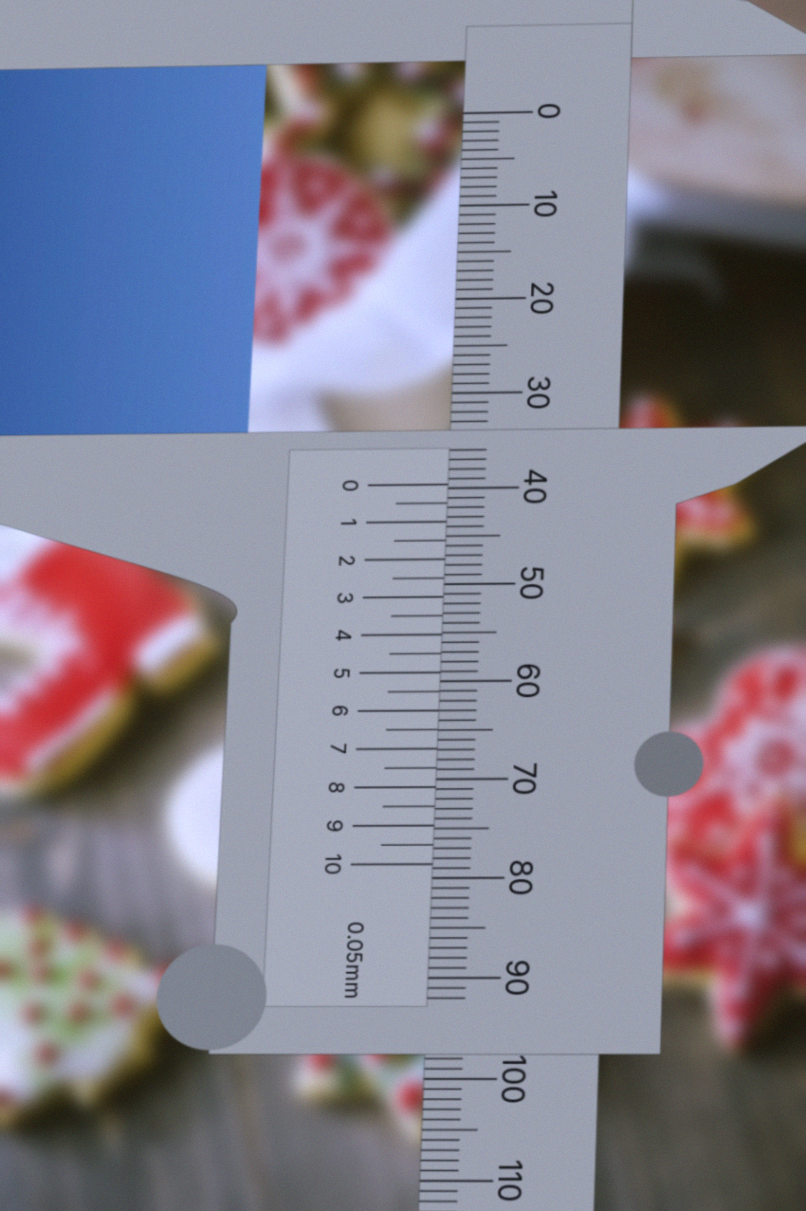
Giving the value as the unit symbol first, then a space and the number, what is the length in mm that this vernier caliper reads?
mm 39.6
